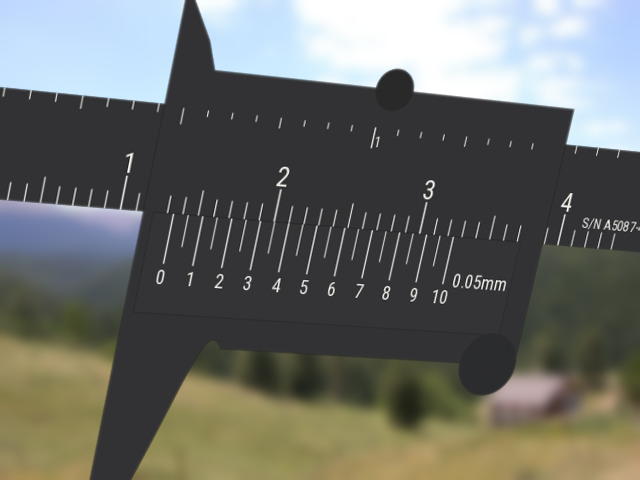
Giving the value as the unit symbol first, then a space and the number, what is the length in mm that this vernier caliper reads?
mm 13.4
